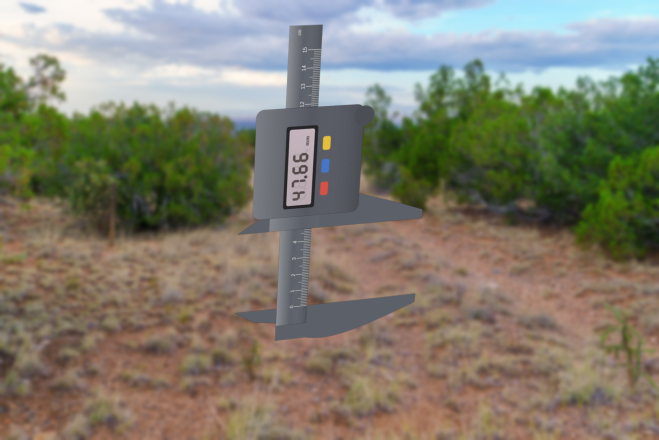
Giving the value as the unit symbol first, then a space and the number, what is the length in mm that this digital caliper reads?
mm 47.66
